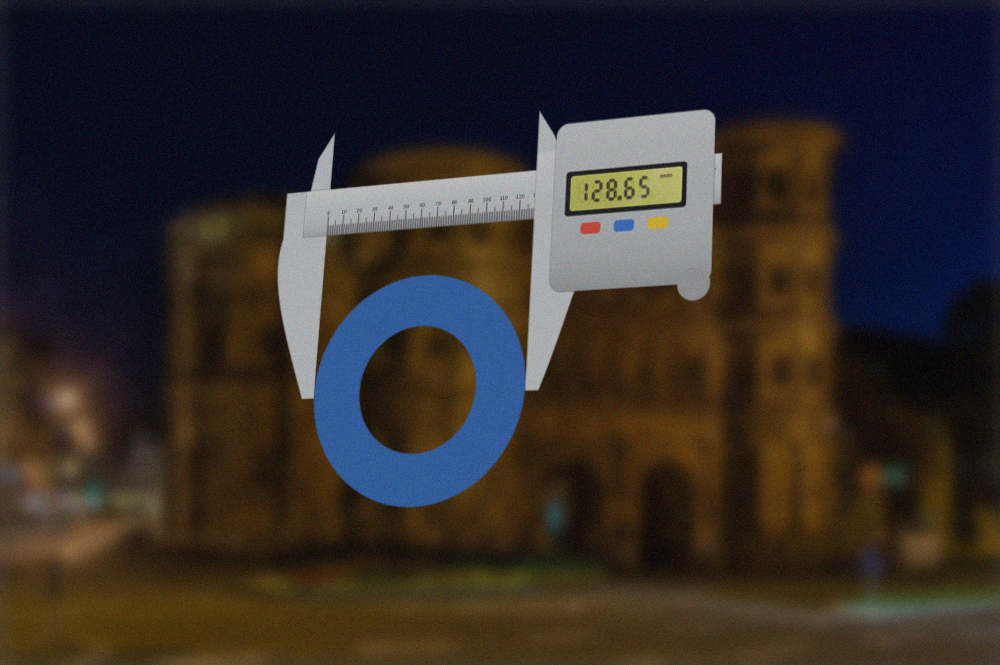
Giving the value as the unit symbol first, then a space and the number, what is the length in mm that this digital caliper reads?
mm 128.65
